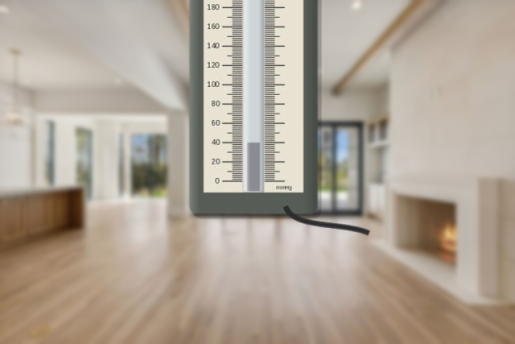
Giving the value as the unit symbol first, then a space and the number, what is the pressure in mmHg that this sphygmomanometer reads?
mmHg 40
